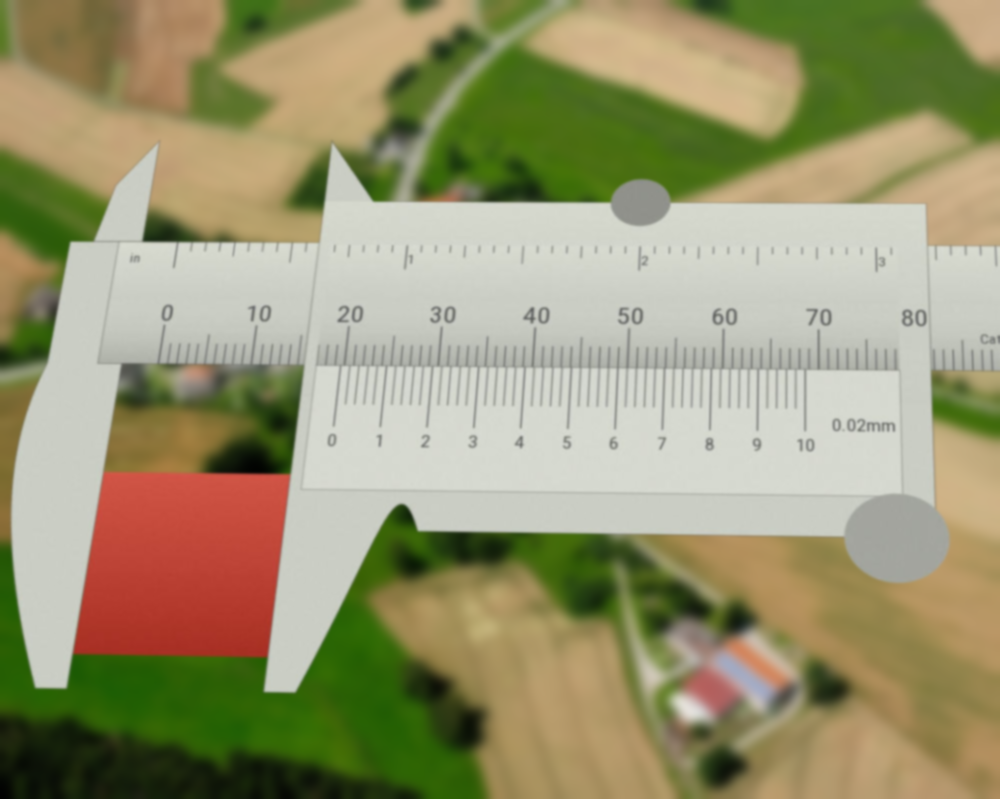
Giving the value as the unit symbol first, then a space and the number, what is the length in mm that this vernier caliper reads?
mm 19.6
